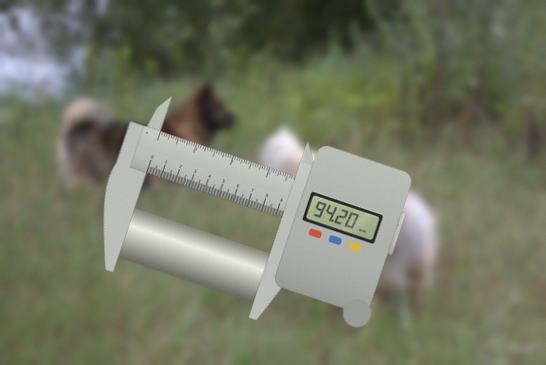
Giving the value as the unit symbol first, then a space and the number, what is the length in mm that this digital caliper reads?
mm 94.20
